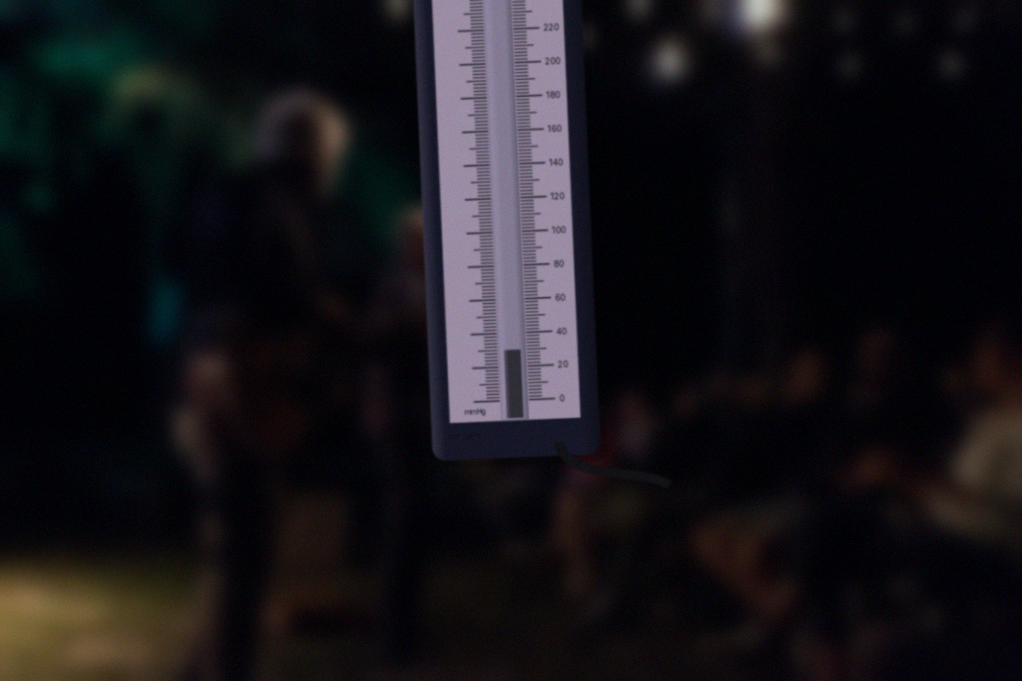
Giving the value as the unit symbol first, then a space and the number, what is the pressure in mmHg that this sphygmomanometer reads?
mmHg 30
